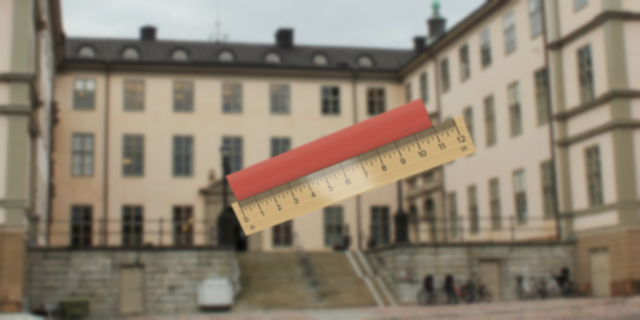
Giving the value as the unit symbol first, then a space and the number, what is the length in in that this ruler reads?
in 11
